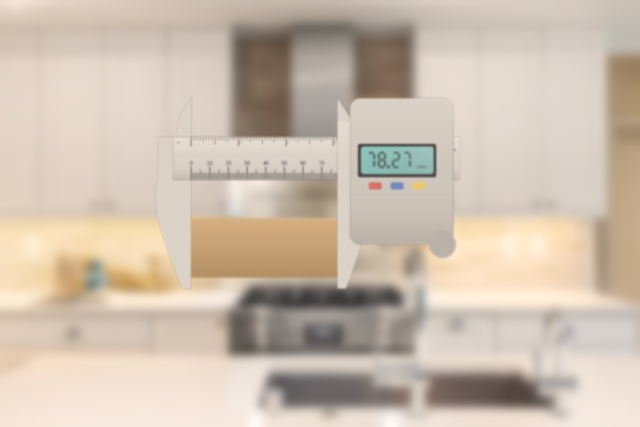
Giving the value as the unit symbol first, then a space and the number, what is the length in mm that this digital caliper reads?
mm 78.27
